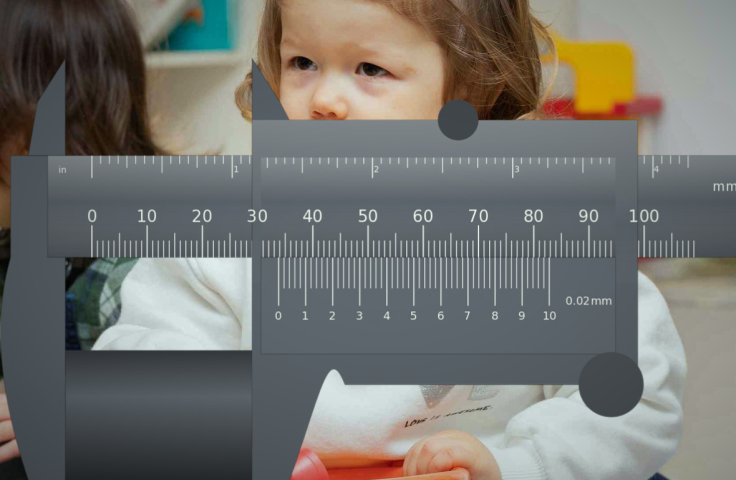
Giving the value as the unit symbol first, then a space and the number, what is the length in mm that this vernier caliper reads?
mm 33.8
